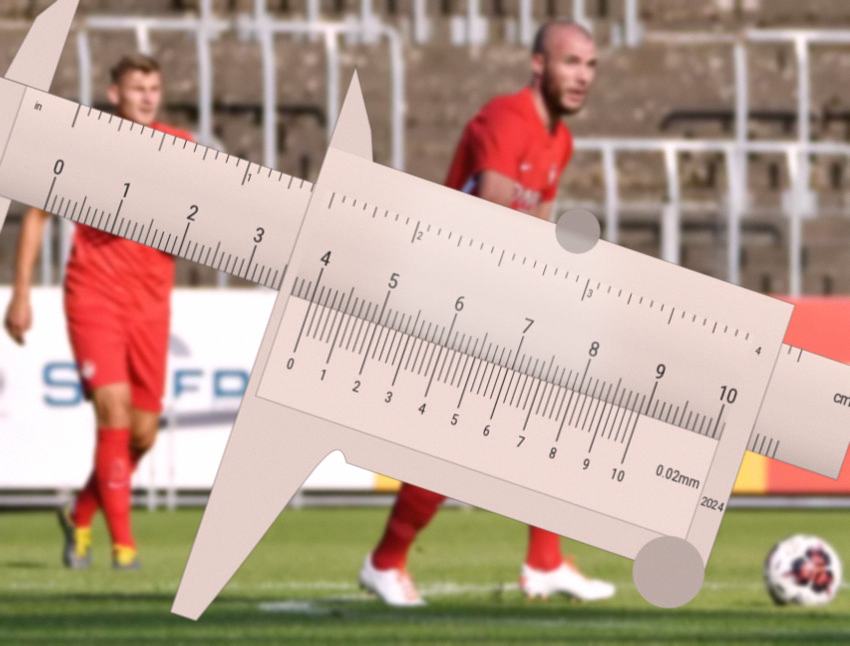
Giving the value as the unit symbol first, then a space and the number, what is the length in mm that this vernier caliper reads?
mm 40.0
